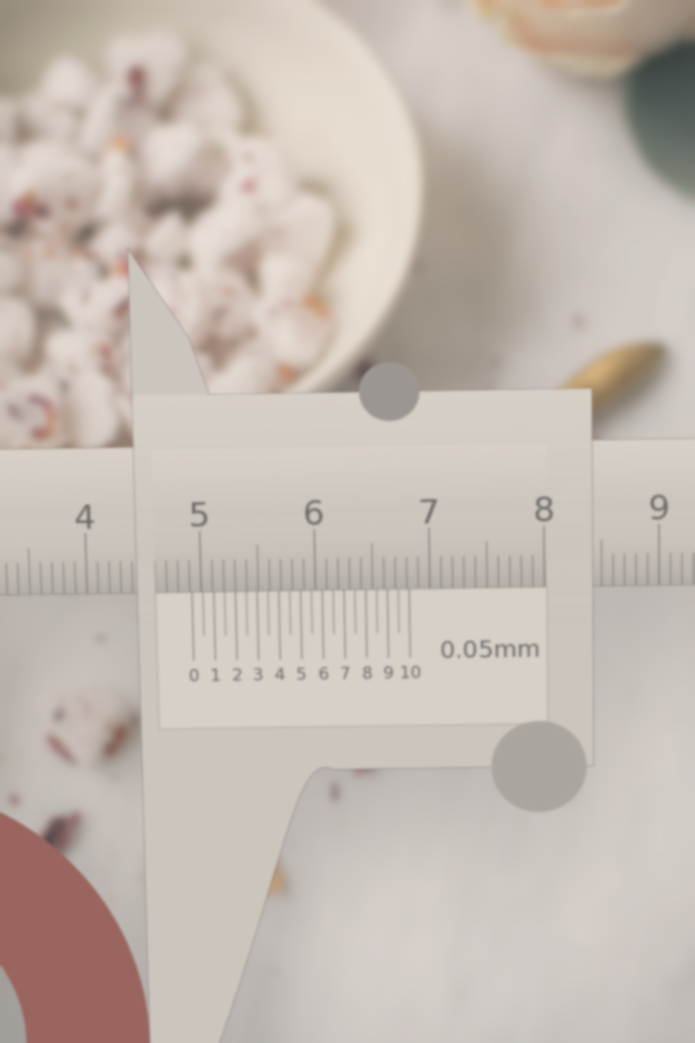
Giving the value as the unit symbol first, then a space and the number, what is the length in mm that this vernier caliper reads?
mm 49.2
